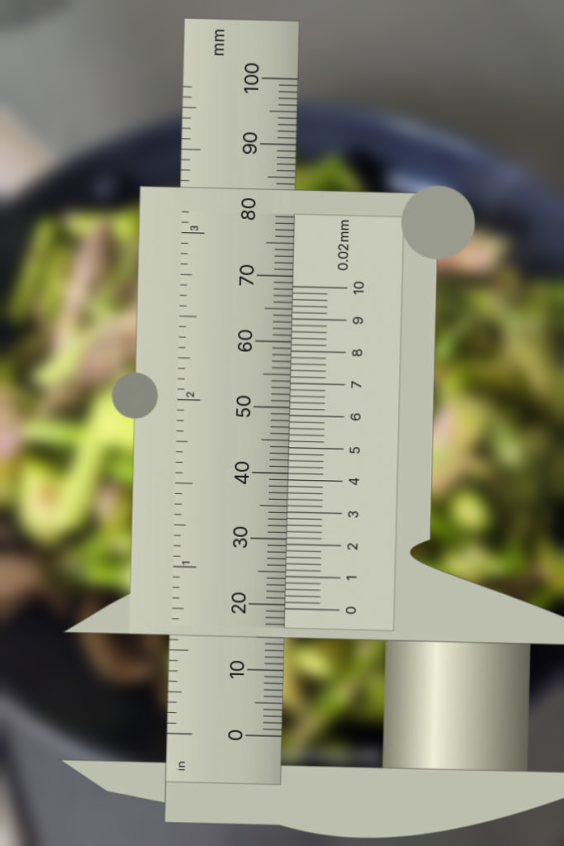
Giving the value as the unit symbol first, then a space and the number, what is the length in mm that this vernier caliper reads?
mm 19.4
